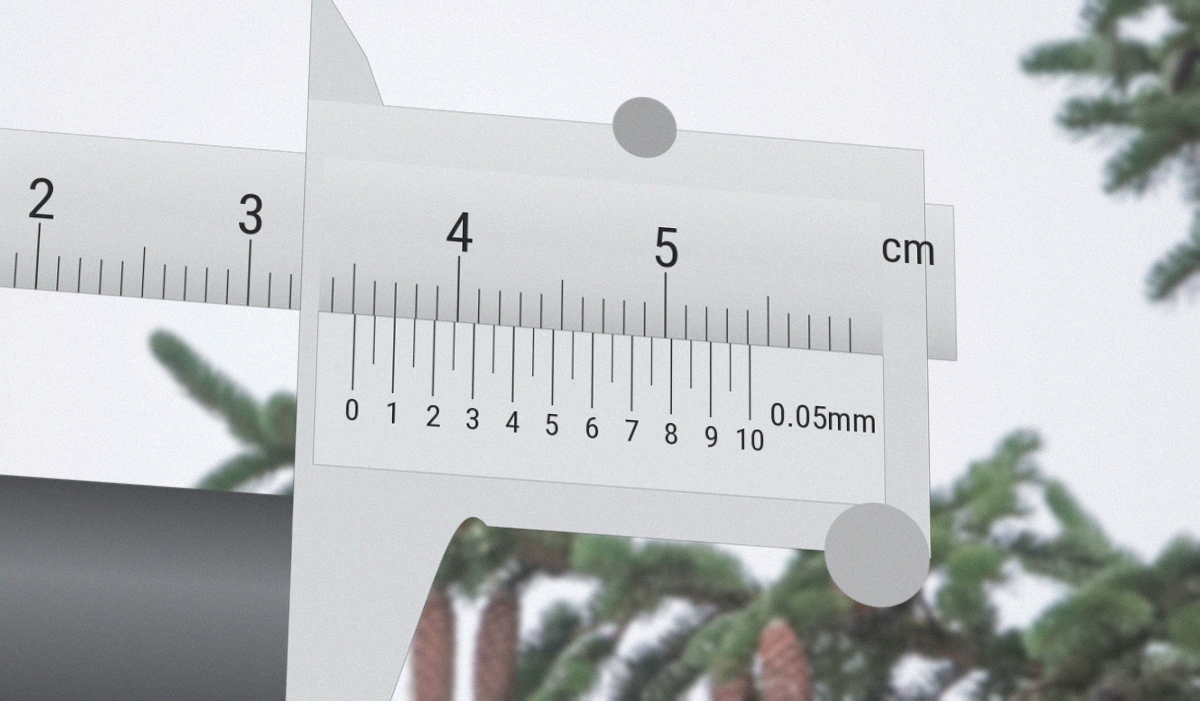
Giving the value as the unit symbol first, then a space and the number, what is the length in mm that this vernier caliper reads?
mm 35.1
